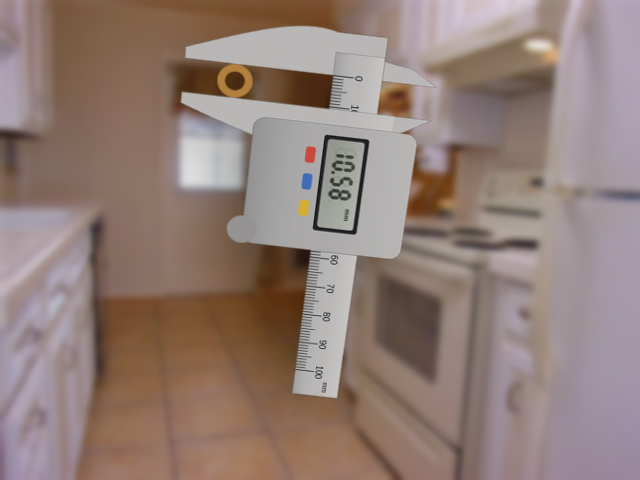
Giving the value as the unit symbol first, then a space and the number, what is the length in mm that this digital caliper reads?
mm 10.58
